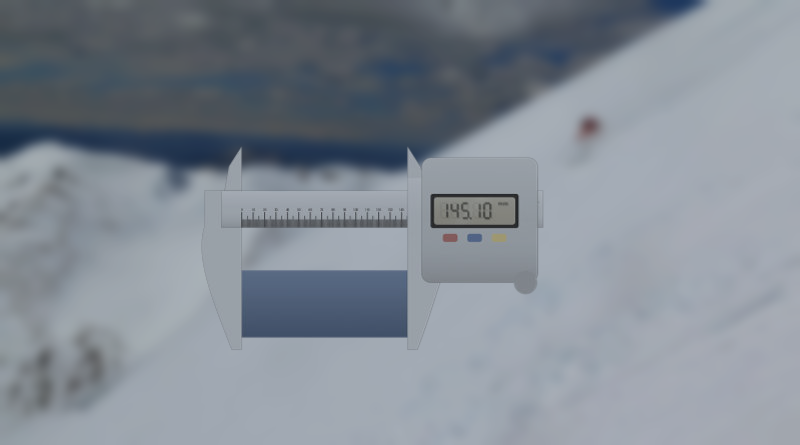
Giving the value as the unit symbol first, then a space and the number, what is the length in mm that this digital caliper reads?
mm 145.10
